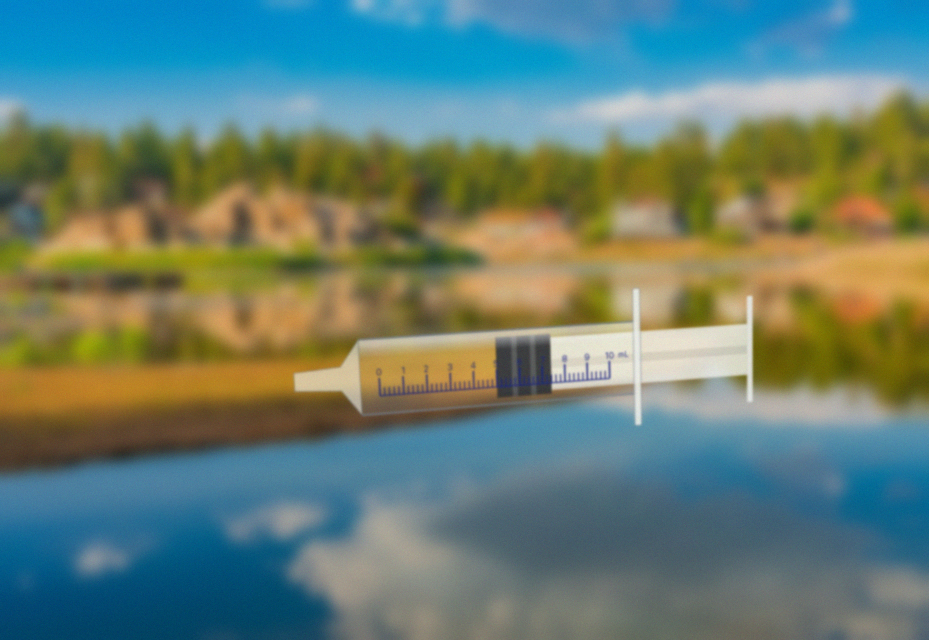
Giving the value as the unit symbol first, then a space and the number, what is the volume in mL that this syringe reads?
mL 5
